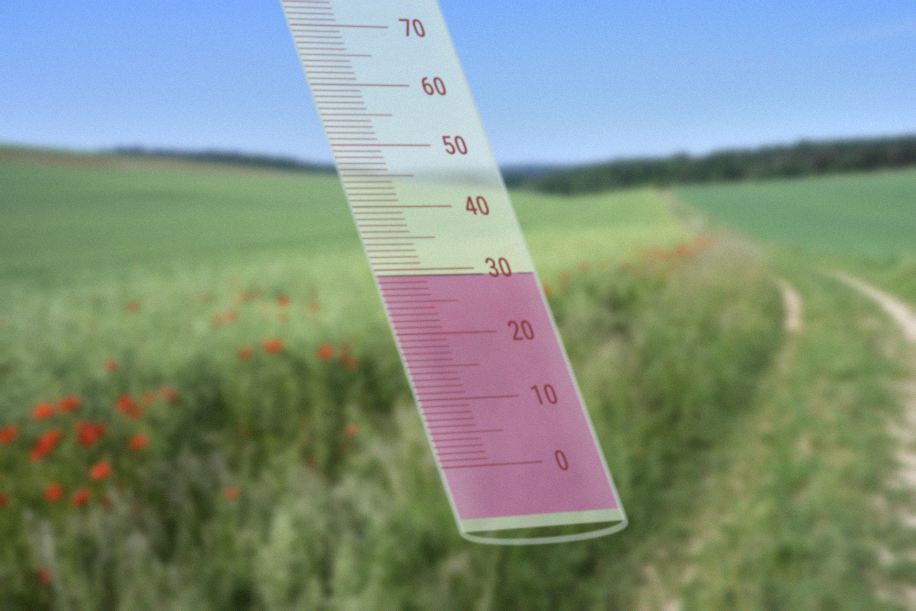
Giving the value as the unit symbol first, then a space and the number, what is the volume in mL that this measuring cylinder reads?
mL 29
